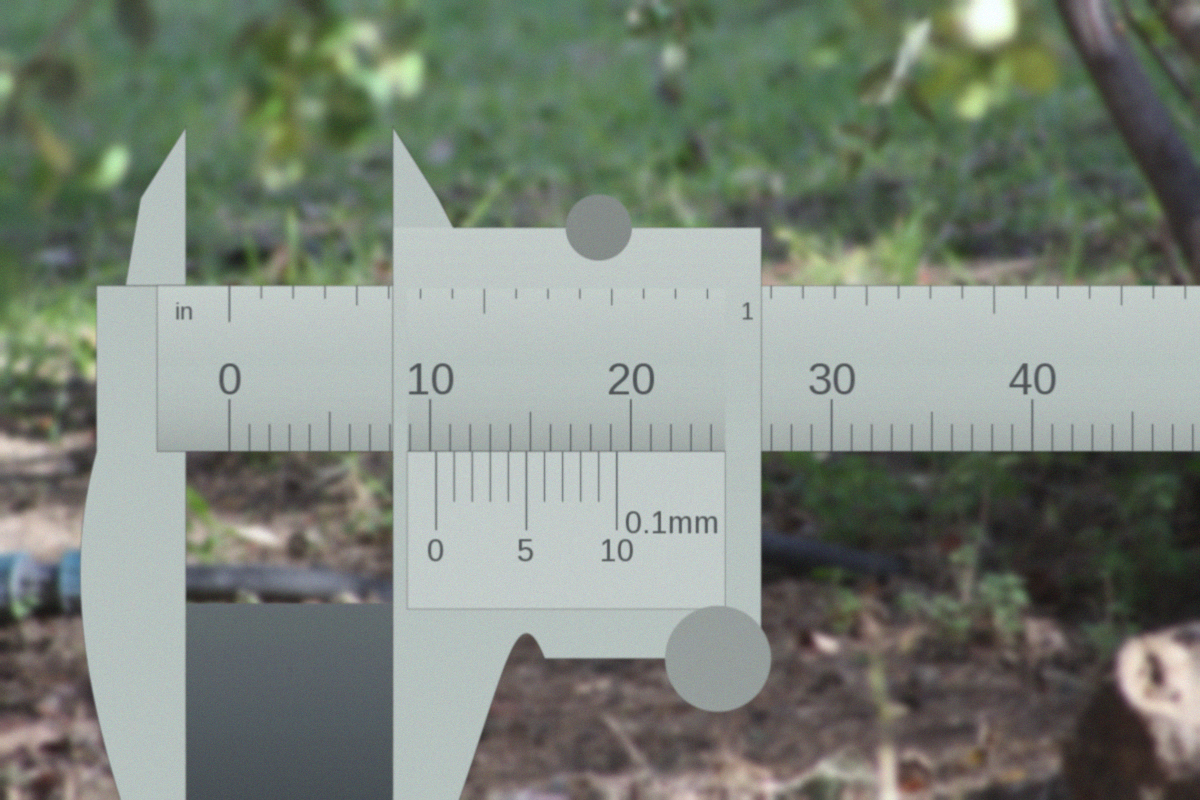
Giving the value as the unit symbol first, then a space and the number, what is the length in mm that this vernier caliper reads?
mm 10.3
